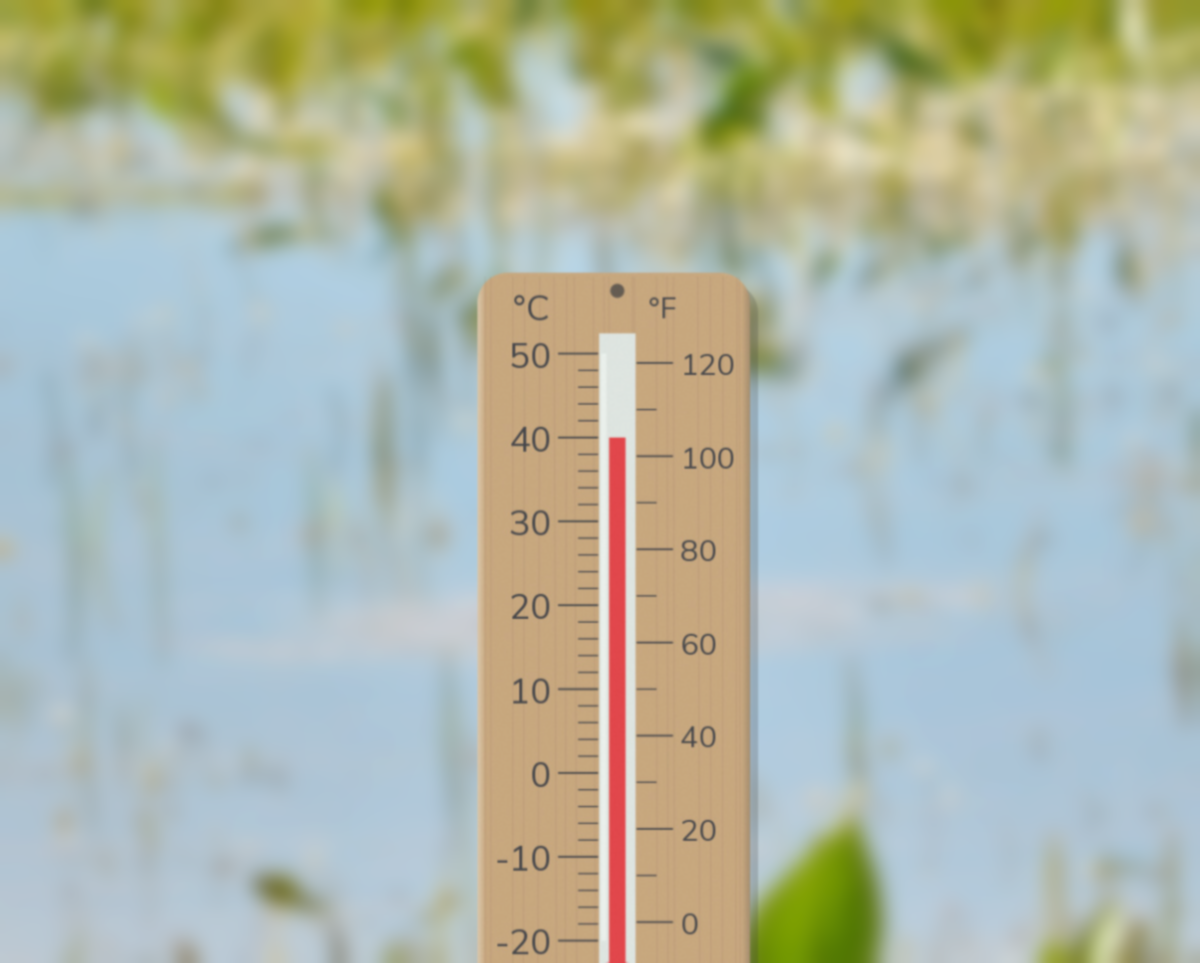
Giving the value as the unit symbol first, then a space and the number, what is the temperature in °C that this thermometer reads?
°C 40
